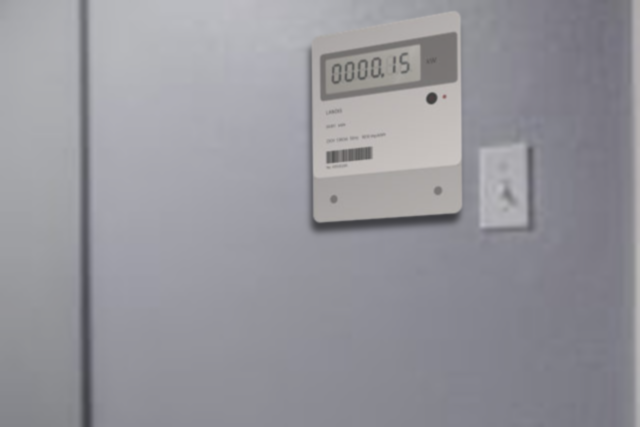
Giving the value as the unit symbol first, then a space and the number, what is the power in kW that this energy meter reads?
kW 0.15
